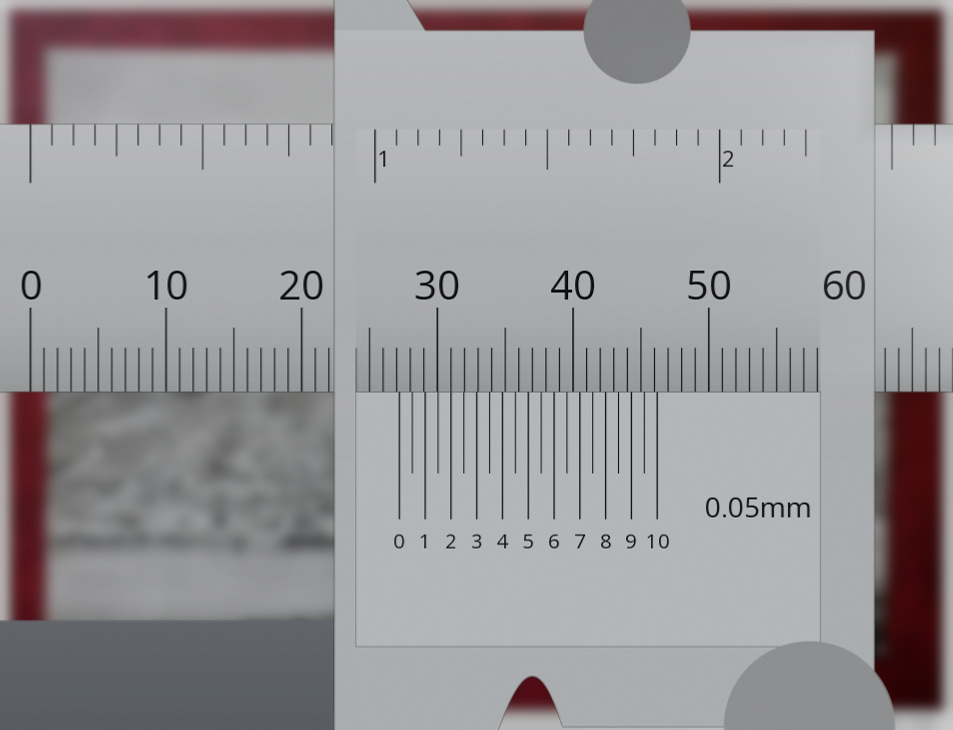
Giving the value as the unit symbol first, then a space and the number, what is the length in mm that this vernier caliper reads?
mm 27.2
